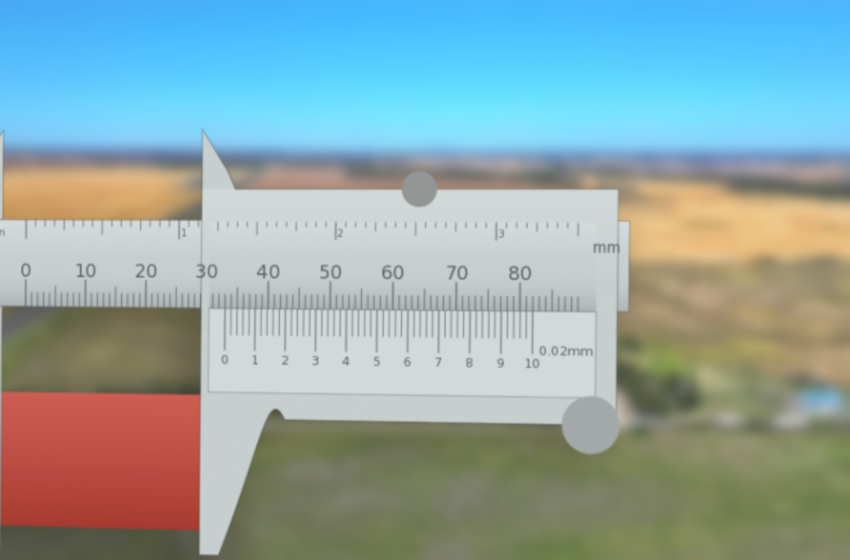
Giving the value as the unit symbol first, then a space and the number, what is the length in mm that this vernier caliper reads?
mm 33.0
